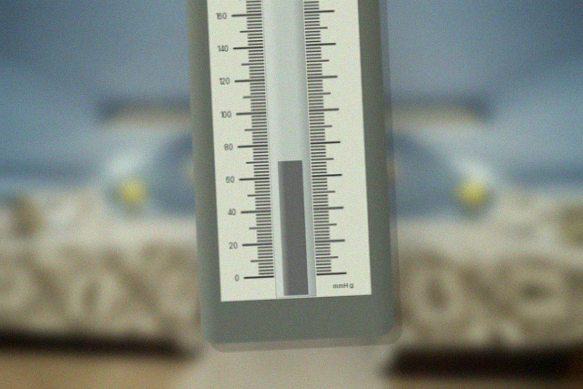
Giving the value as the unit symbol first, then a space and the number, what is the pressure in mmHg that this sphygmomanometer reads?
mmHg 70
